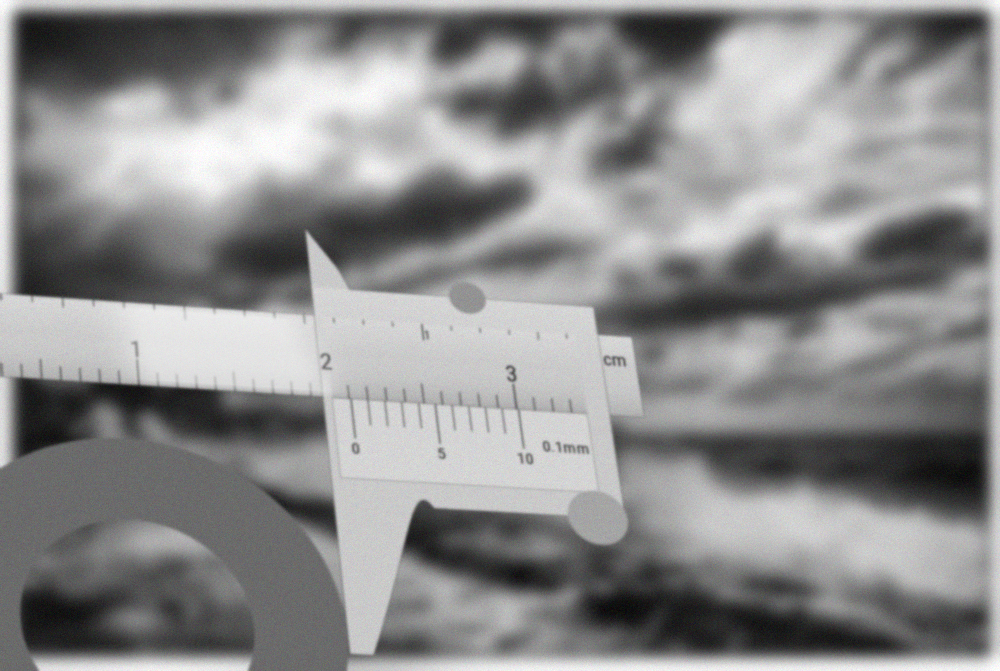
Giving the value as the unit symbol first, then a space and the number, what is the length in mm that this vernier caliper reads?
mm 21.1
